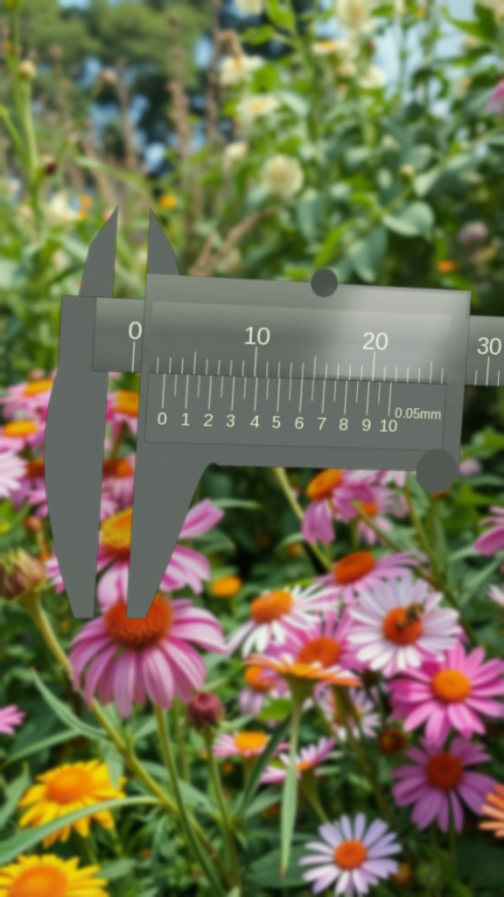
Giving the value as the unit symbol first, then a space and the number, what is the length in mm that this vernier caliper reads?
mm 2.6
